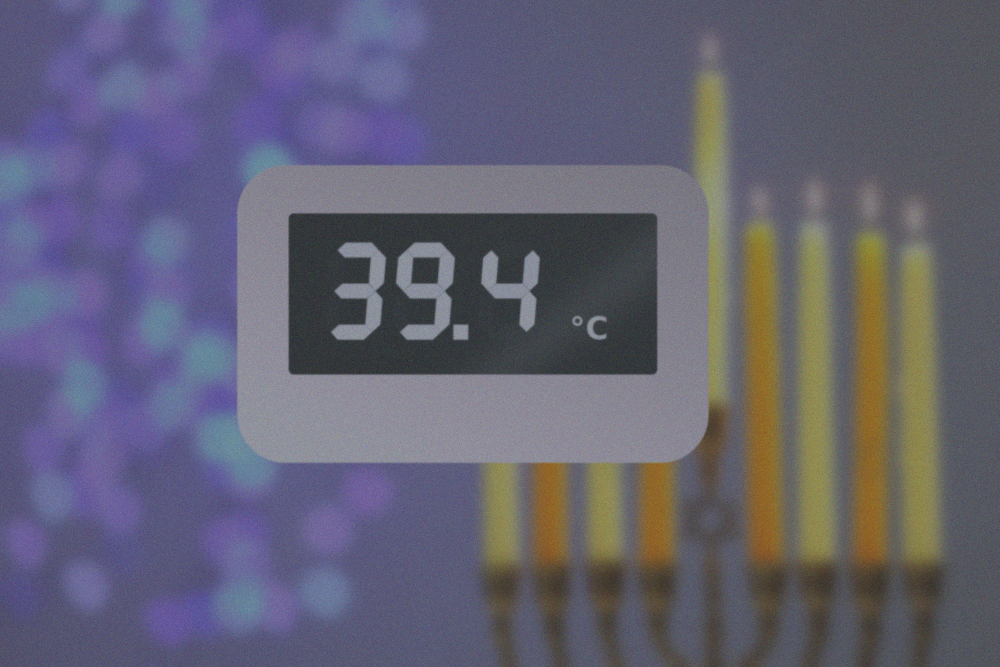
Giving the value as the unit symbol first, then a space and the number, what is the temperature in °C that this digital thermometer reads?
°C 39.4
